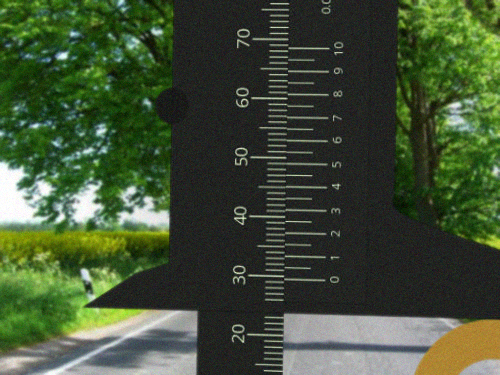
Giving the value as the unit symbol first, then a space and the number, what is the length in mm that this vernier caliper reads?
mm 29.5
